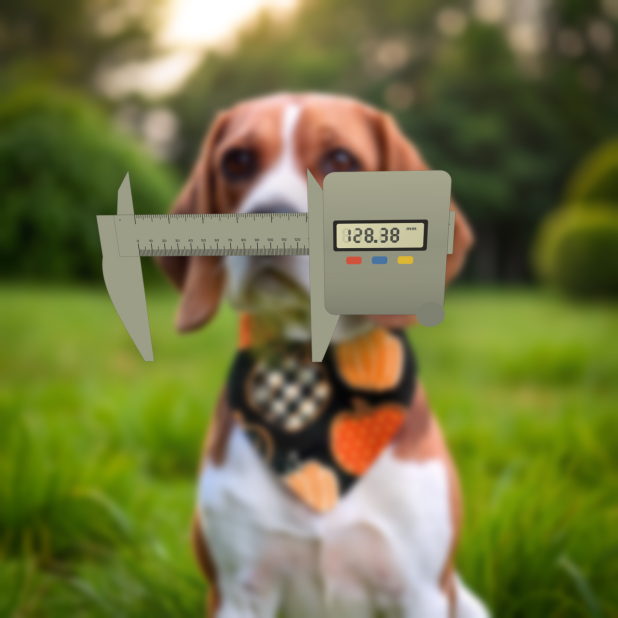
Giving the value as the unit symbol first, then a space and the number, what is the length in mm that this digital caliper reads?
mm 128.38
